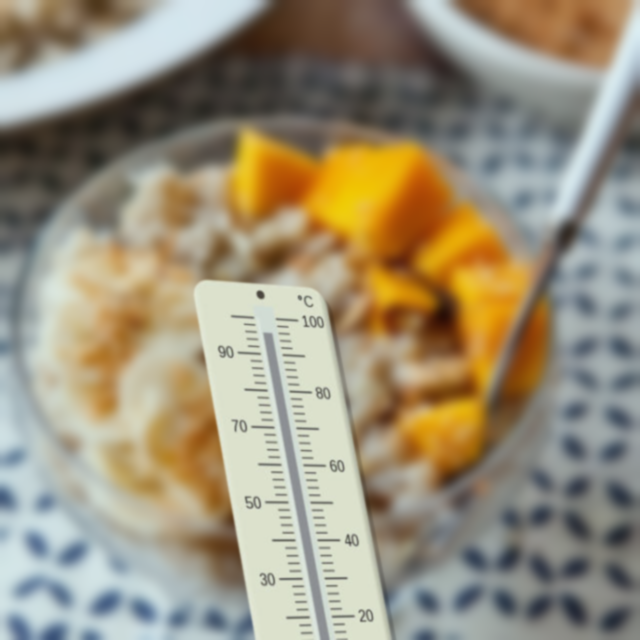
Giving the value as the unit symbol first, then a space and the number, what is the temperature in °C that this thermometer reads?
°C 96
